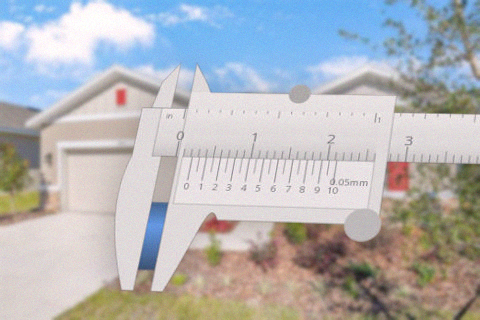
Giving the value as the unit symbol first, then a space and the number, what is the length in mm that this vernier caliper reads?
mm 2.2
